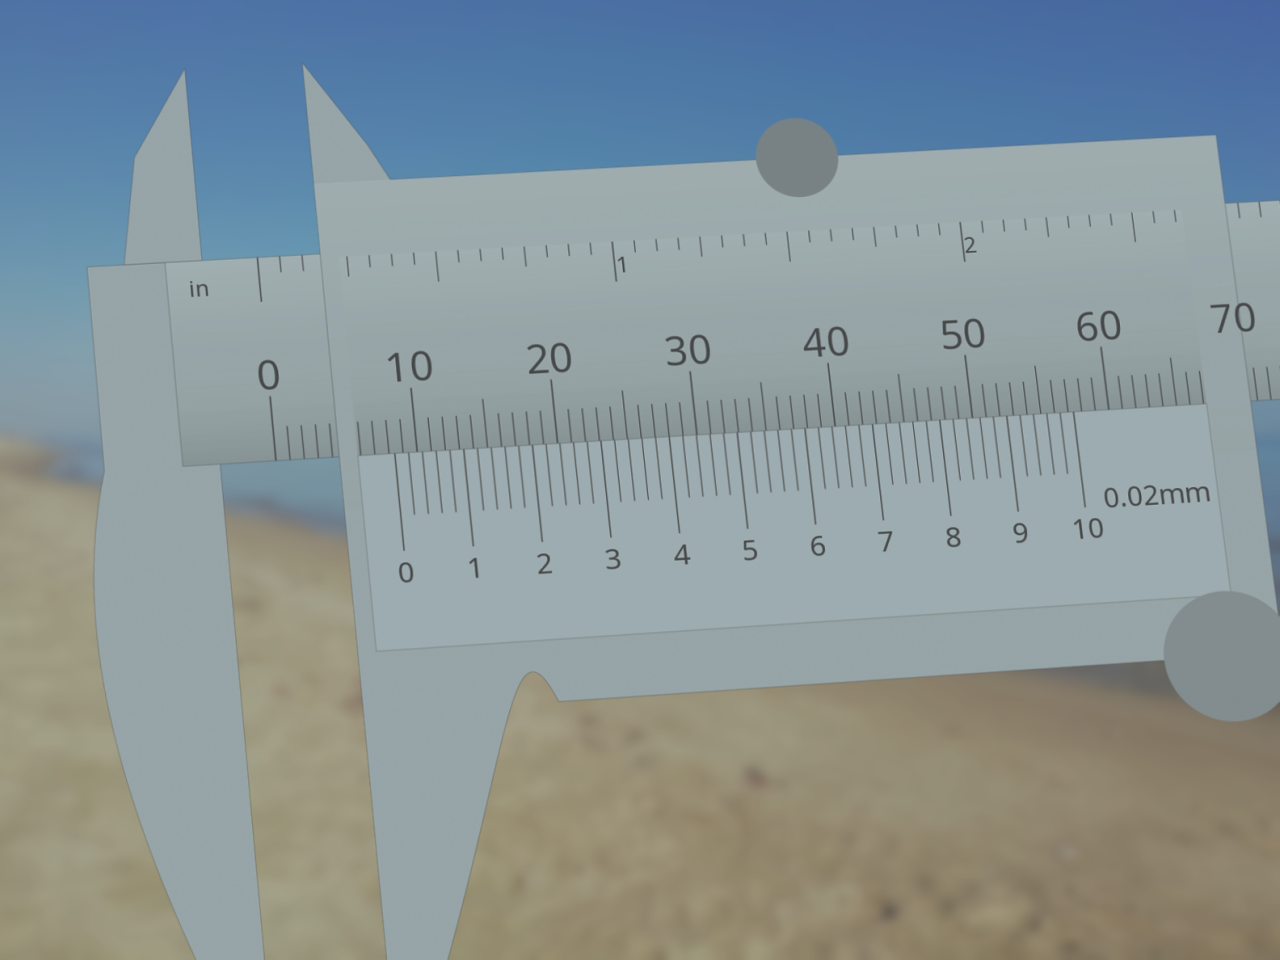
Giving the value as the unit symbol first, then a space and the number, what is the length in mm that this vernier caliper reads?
mm 8.4
